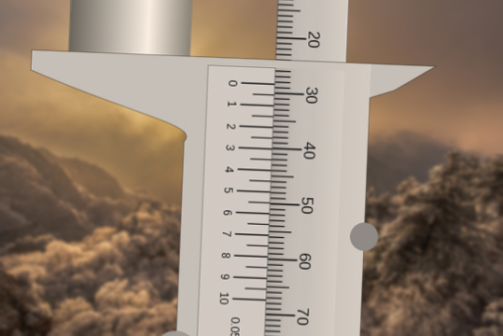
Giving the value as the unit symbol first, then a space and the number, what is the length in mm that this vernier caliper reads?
mm 28.4
